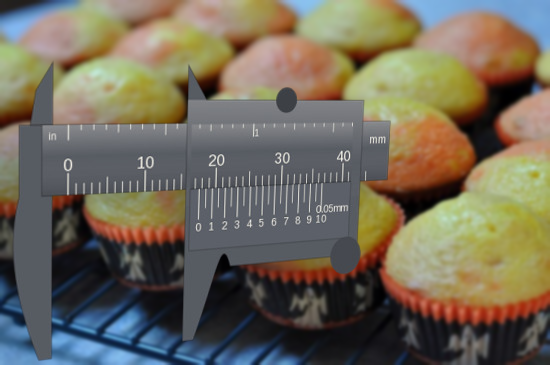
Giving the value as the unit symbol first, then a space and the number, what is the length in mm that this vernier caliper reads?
mm 17.6
